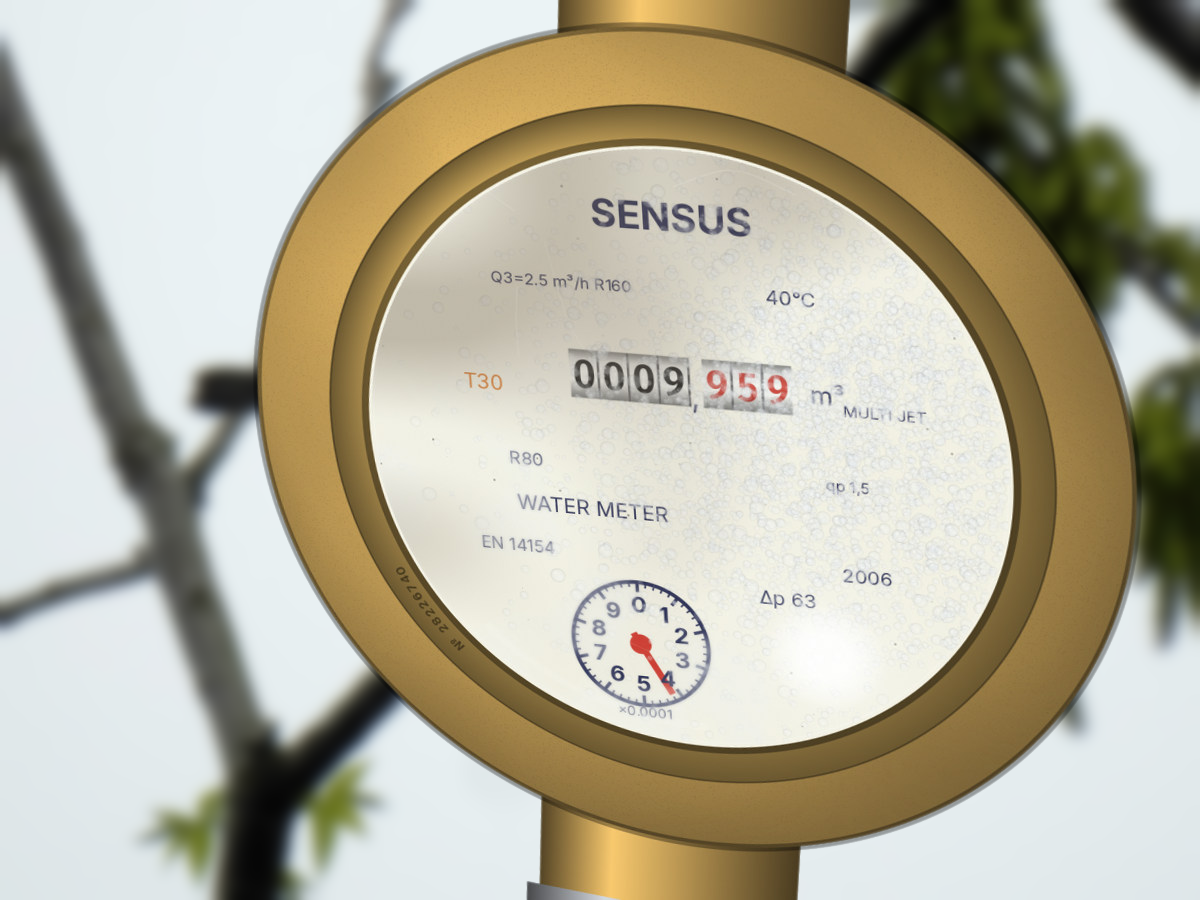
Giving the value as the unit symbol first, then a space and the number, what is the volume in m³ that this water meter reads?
m³ 9.9594
